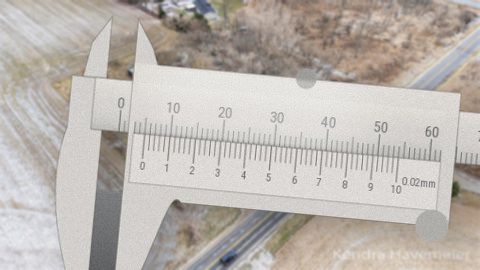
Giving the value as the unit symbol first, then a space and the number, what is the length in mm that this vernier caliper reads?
mm 5.0
